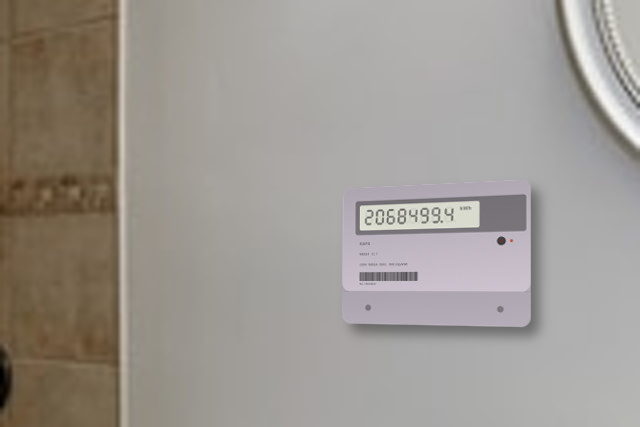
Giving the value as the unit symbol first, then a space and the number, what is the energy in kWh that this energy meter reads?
kWh 2068499.4
